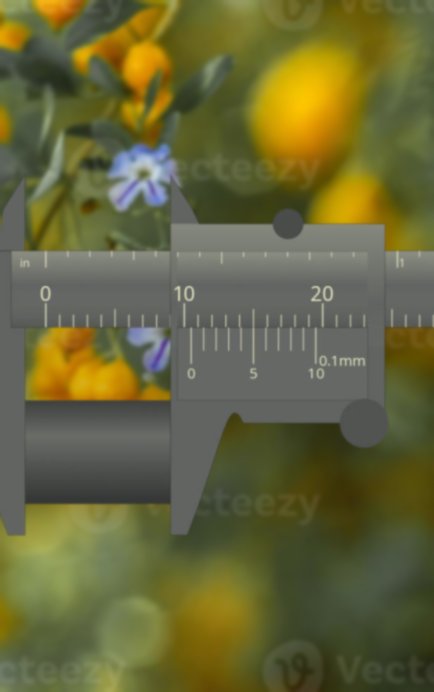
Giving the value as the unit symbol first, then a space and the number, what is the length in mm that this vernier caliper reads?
mm 10.5
